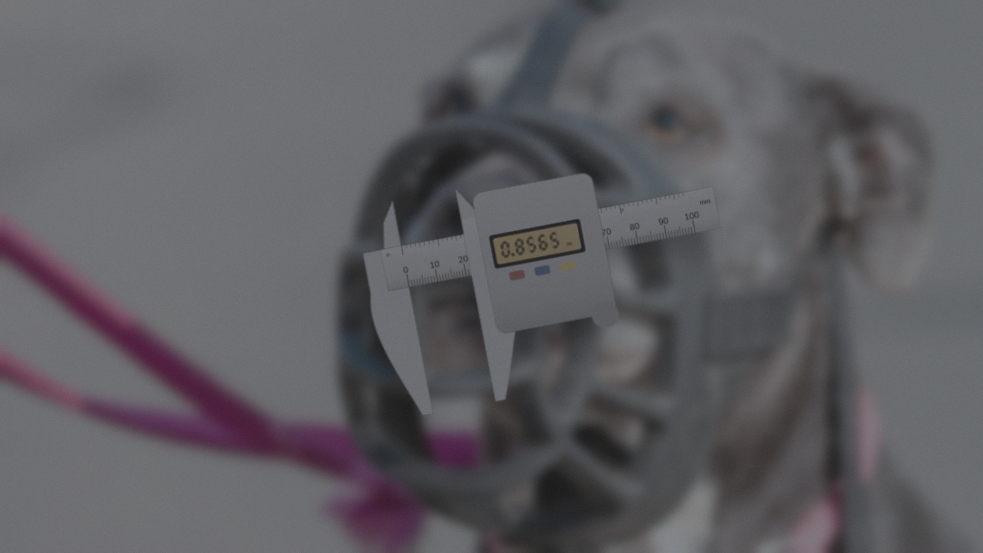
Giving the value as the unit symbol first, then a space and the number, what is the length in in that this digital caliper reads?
in 0.8565
